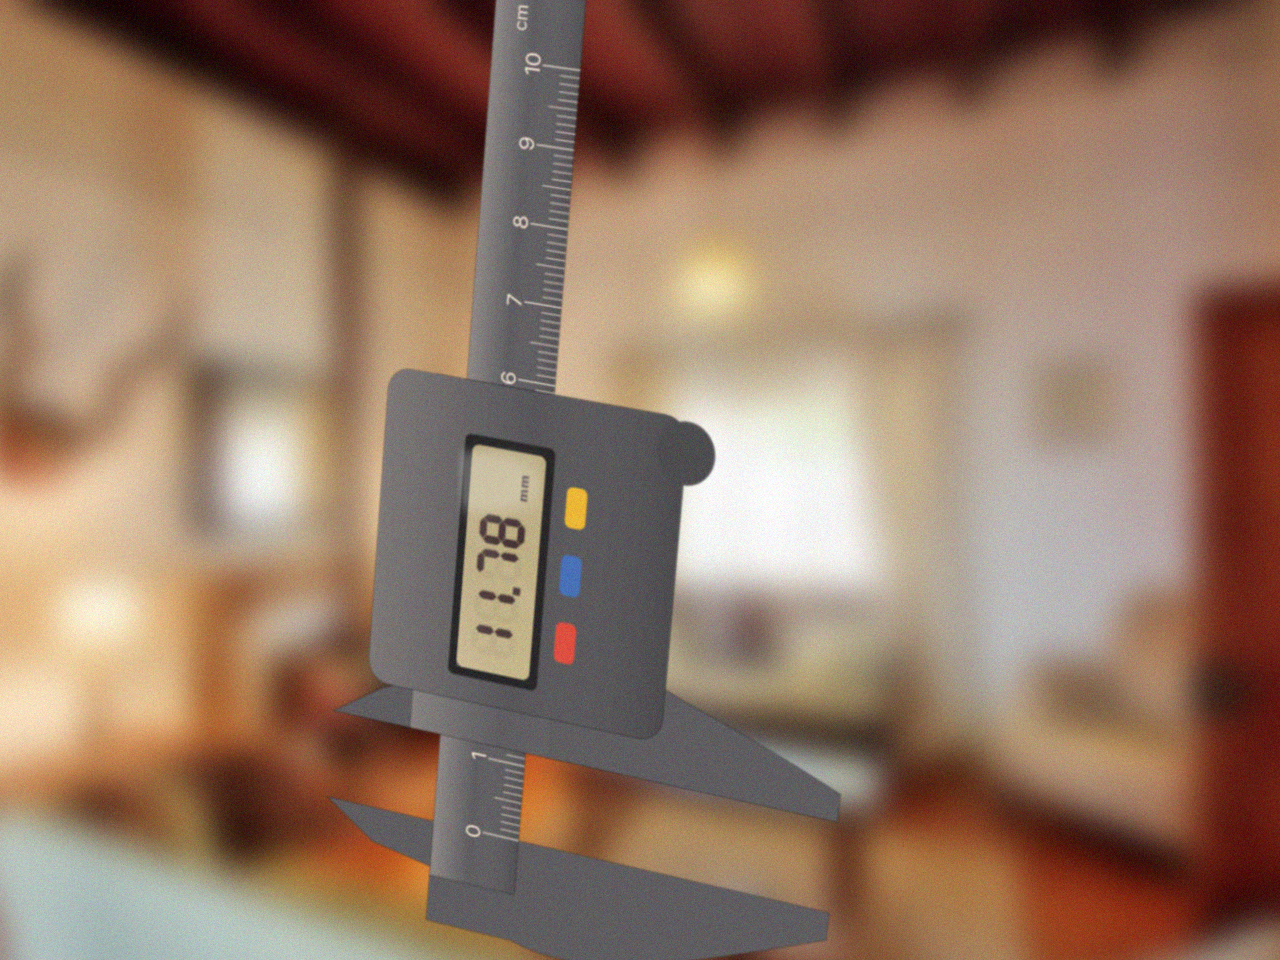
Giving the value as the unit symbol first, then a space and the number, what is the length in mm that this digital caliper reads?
mm 11.78
